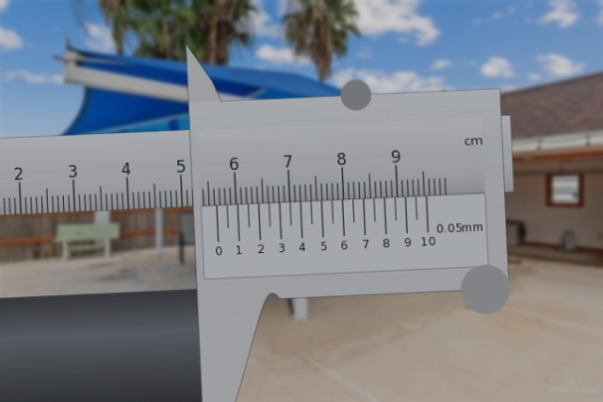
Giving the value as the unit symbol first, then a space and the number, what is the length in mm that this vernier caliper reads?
mm 56.4
